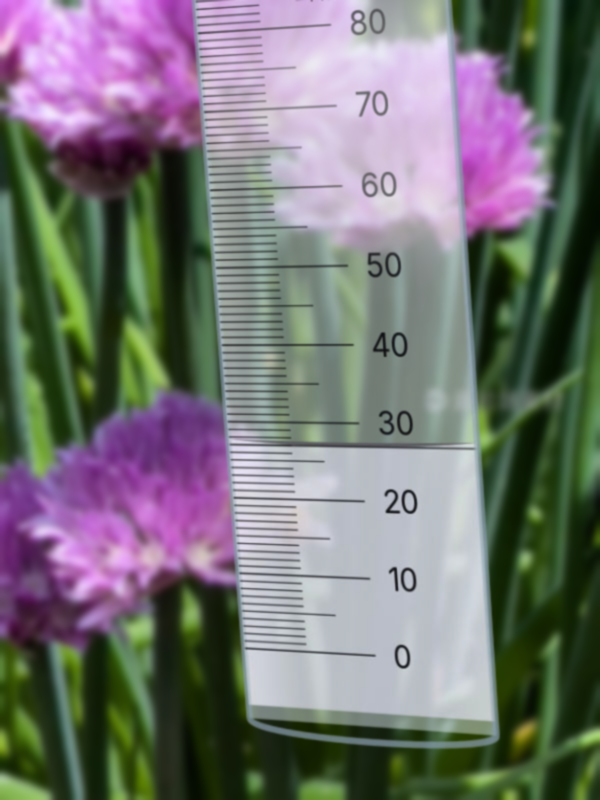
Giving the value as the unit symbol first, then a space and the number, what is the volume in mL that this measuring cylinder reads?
mL 27
